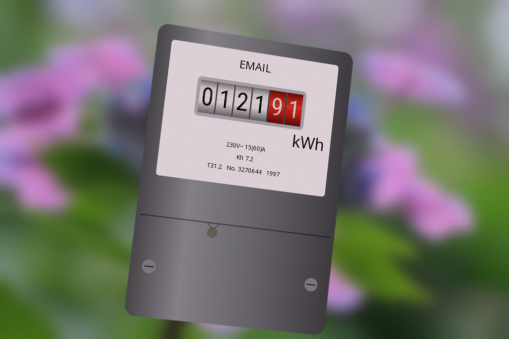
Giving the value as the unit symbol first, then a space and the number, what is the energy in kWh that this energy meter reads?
kWh 121.91
